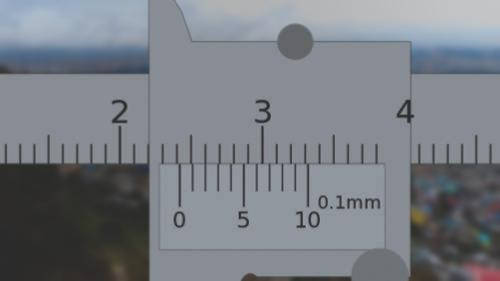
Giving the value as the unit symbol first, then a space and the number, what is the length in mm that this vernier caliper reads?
mm 24.2
